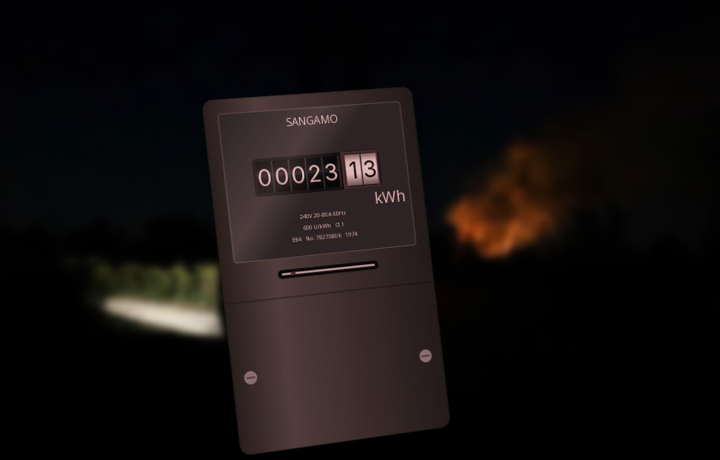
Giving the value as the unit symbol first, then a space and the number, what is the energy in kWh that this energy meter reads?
kWh 23.13
